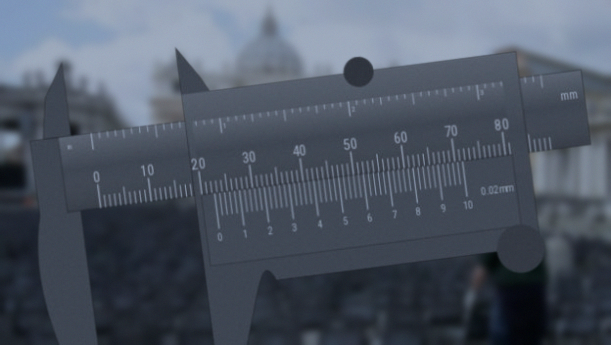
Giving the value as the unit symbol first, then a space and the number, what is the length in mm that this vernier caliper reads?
mm 22.5
